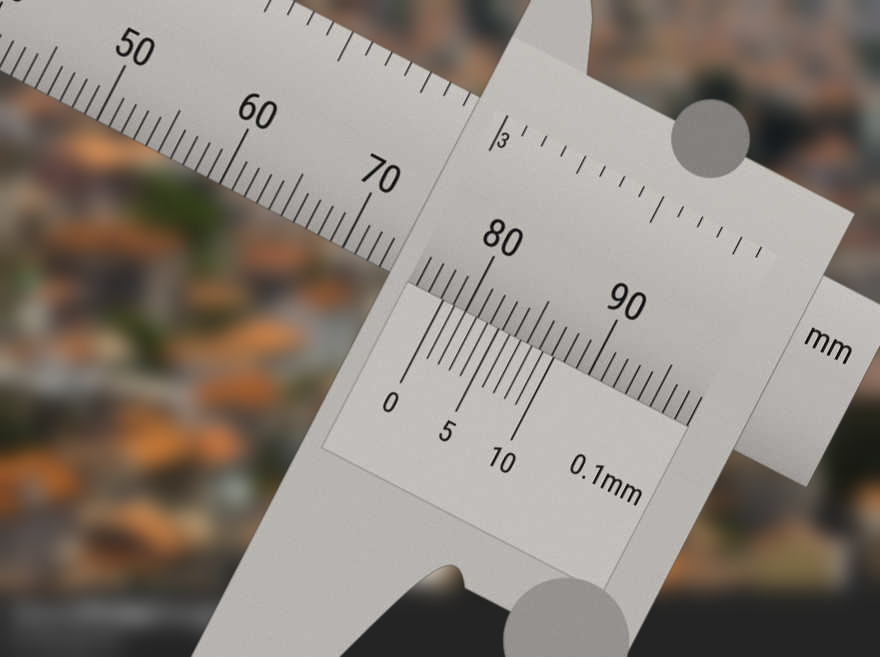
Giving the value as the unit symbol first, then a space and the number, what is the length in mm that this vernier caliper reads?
mm 78.2
